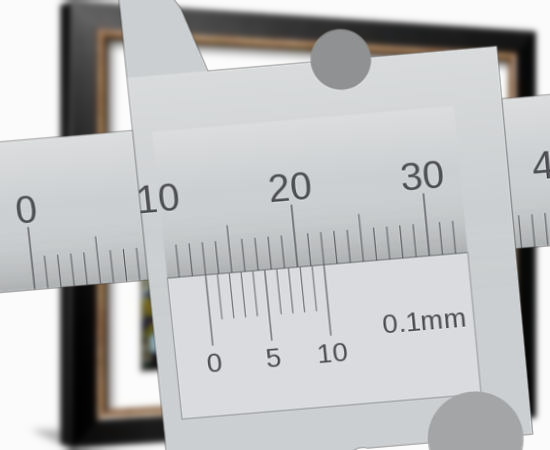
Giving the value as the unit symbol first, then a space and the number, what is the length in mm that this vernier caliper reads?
mm 13.0
